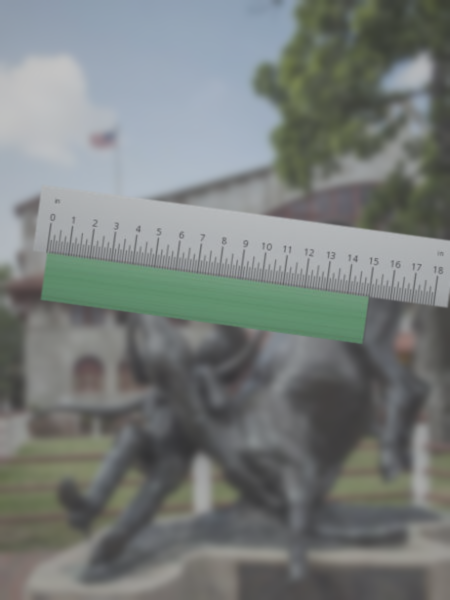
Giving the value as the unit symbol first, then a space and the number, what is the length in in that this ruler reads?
in 15
